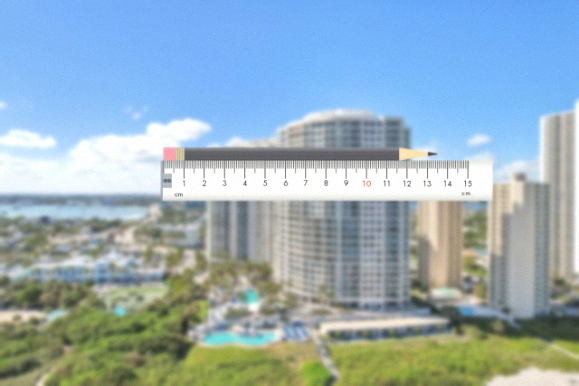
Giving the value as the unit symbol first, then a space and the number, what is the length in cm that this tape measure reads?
cm 13.5
